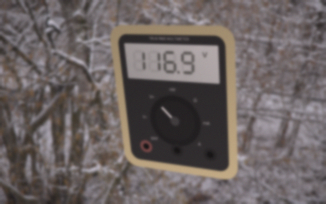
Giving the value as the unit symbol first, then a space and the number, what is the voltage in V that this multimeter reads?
V 116.9
